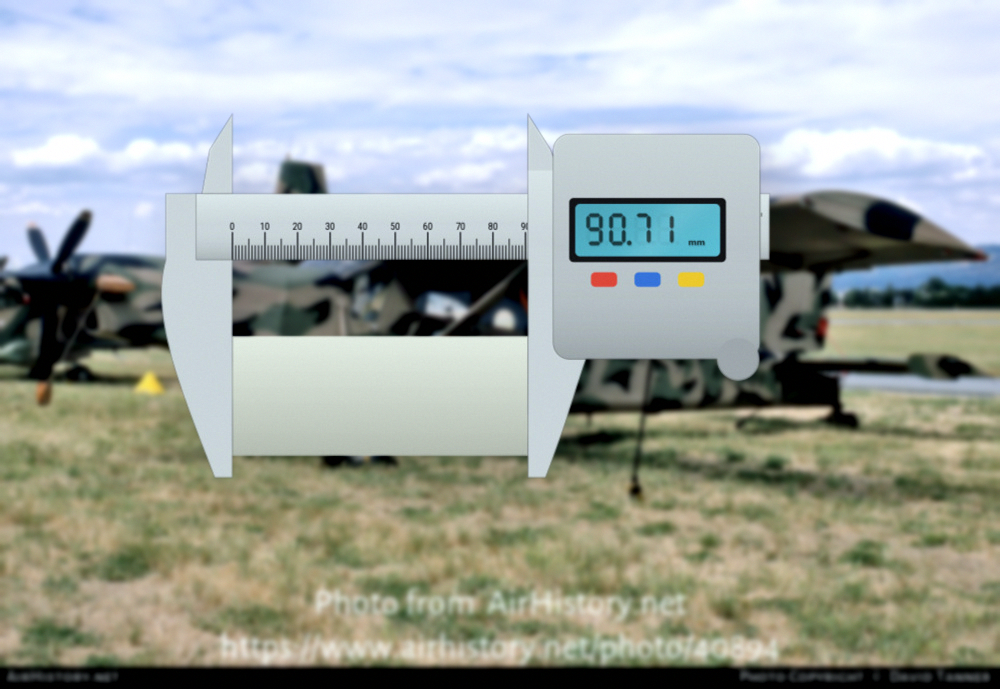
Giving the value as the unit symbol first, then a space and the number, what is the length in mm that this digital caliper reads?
mm 90.71
